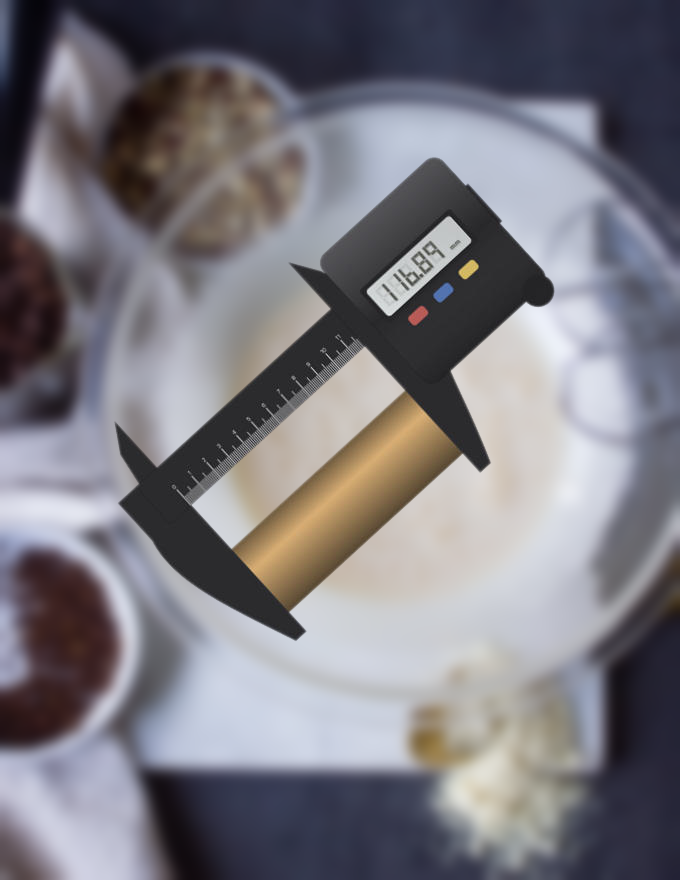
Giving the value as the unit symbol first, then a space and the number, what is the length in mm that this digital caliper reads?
mm 116.89
